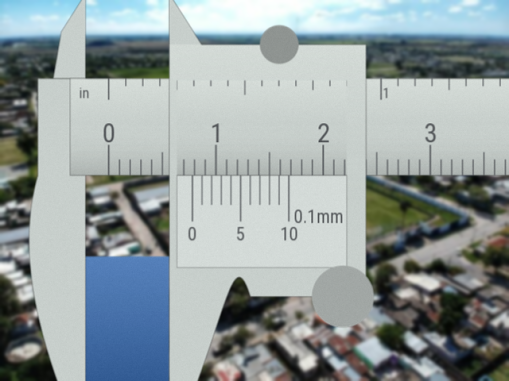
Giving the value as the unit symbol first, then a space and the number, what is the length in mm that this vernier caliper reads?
mm 7.8
